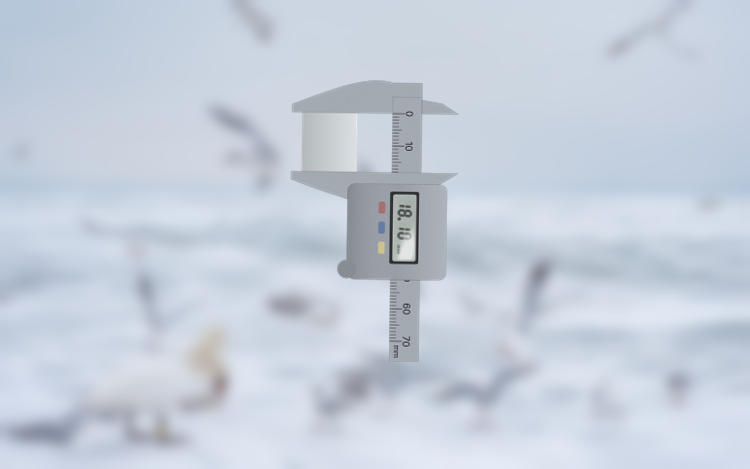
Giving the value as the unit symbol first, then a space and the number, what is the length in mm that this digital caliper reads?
mm 18.10
